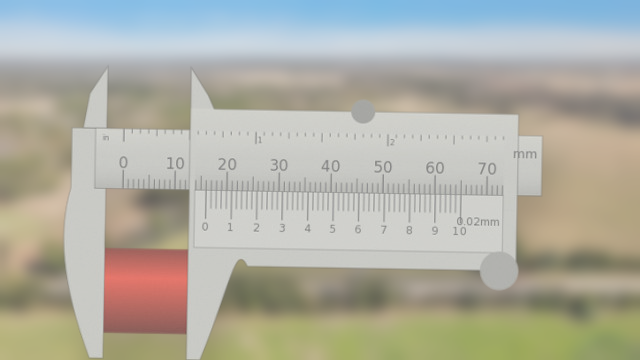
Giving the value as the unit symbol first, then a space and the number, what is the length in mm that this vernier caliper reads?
mm 16.0
